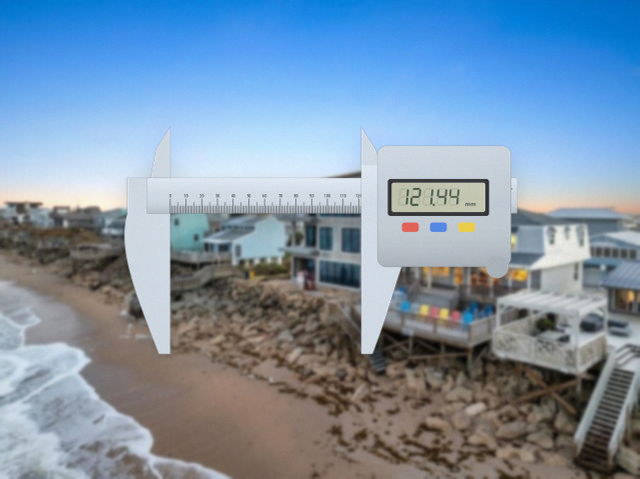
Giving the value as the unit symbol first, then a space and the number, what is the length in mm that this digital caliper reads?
mm 121.44
